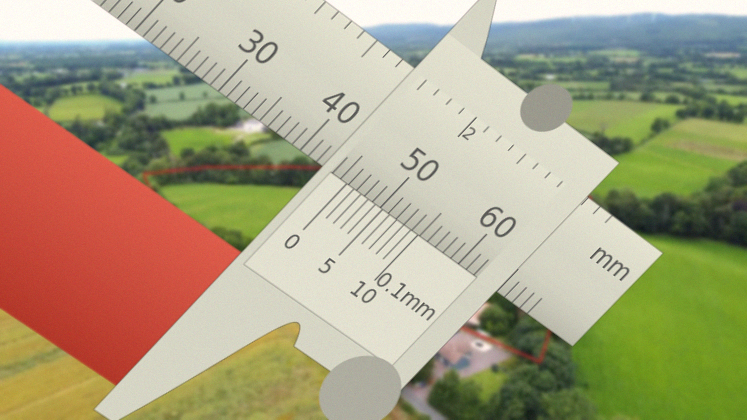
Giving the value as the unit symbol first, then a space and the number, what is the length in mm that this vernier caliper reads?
mm 45.8
